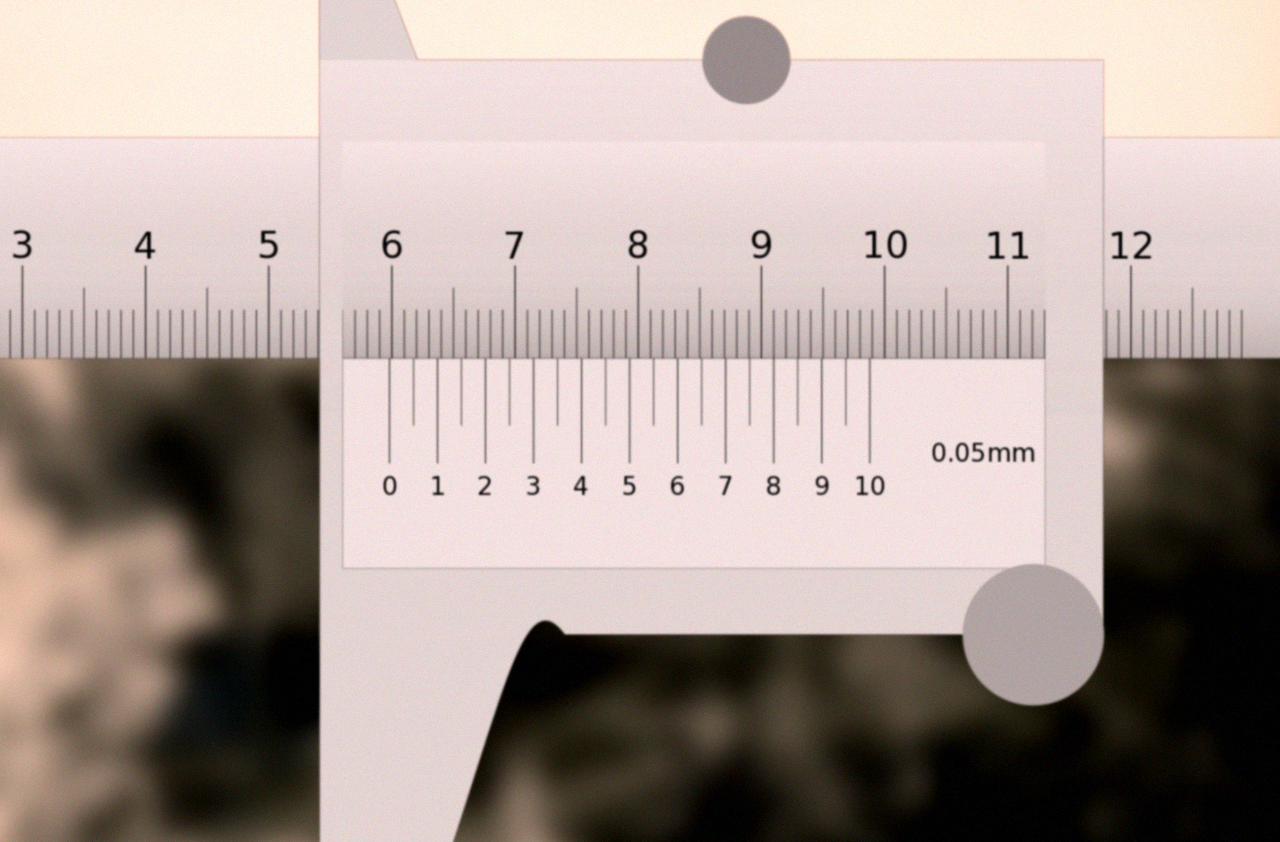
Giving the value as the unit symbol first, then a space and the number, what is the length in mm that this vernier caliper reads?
mm 59.8
